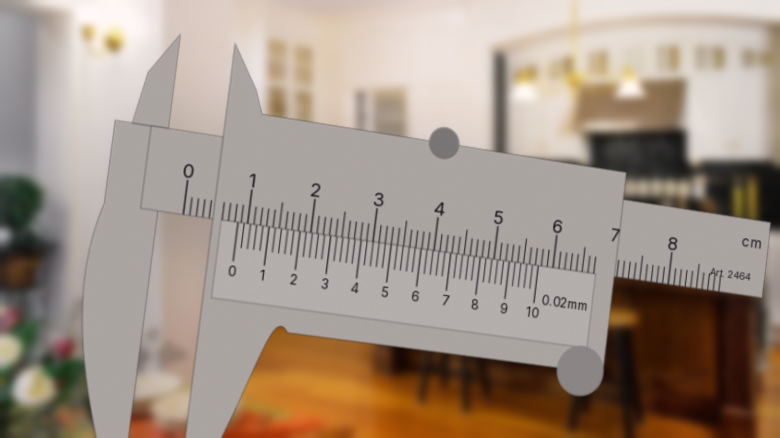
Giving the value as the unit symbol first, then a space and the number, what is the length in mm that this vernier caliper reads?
mm 8.5
